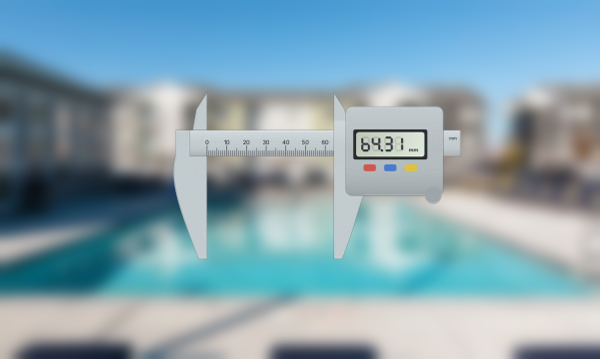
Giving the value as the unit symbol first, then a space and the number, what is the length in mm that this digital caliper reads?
mm 64.31
